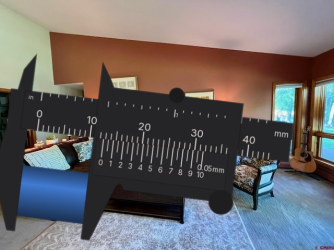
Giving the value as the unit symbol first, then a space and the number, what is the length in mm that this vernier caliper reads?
mm 12.6
